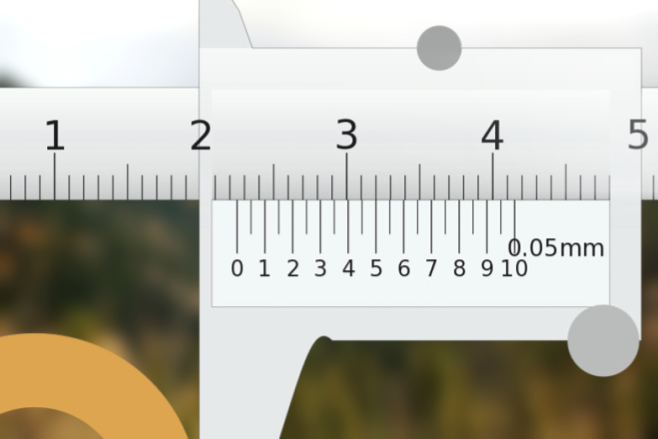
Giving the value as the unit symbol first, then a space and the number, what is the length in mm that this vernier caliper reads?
mm 22.5
